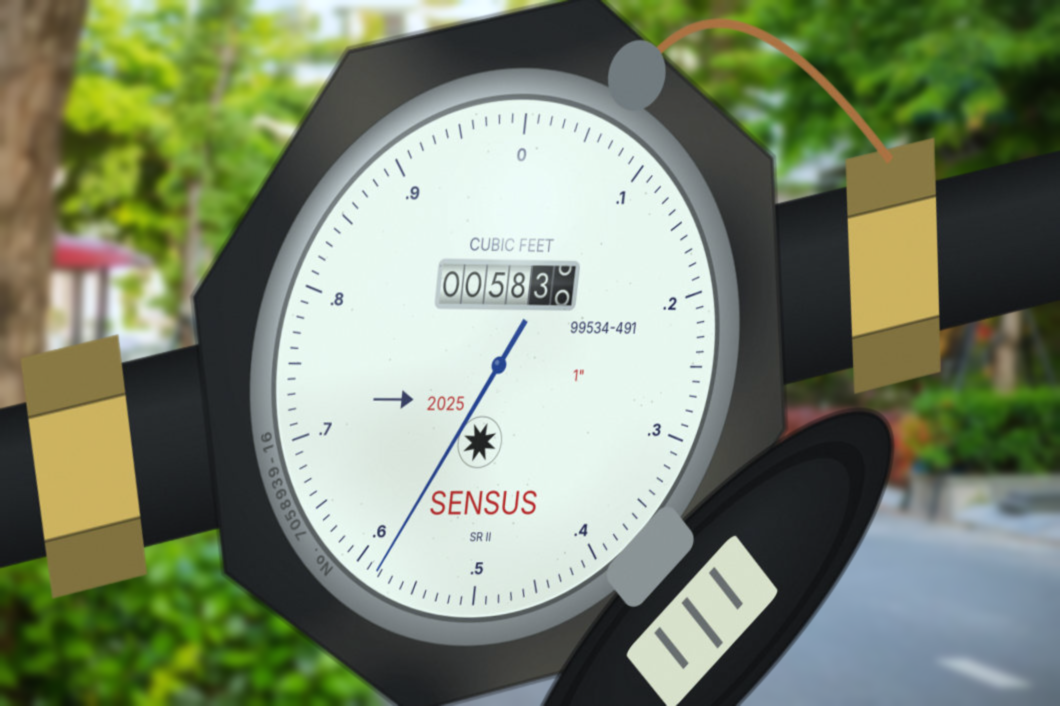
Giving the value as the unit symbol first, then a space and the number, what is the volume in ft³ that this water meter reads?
ft³ 5838.58
